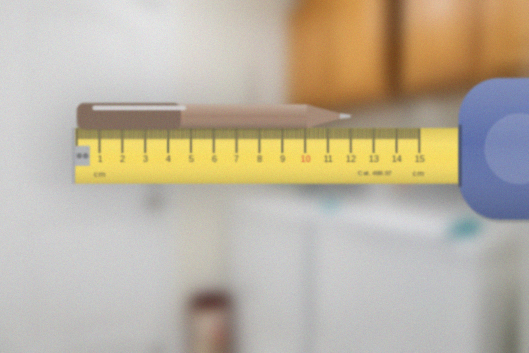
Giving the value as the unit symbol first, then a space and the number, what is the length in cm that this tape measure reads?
cm 12
